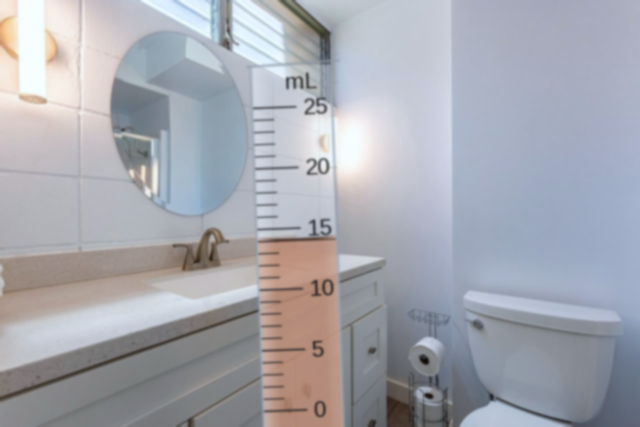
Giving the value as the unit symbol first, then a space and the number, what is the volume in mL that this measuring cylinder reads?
mL 14
